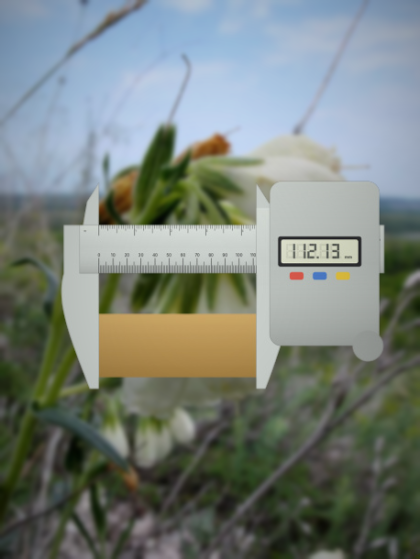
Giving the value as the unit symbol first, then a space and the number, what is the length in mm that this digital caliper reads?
mm 112.13
